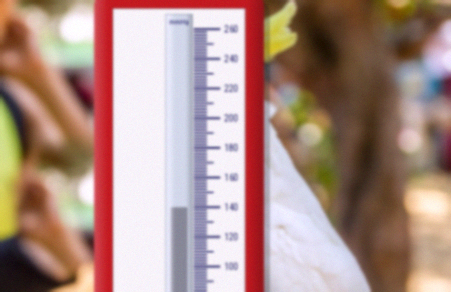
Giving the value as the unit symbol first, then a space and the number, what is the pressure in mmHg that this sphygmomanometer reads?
mmHg 140
